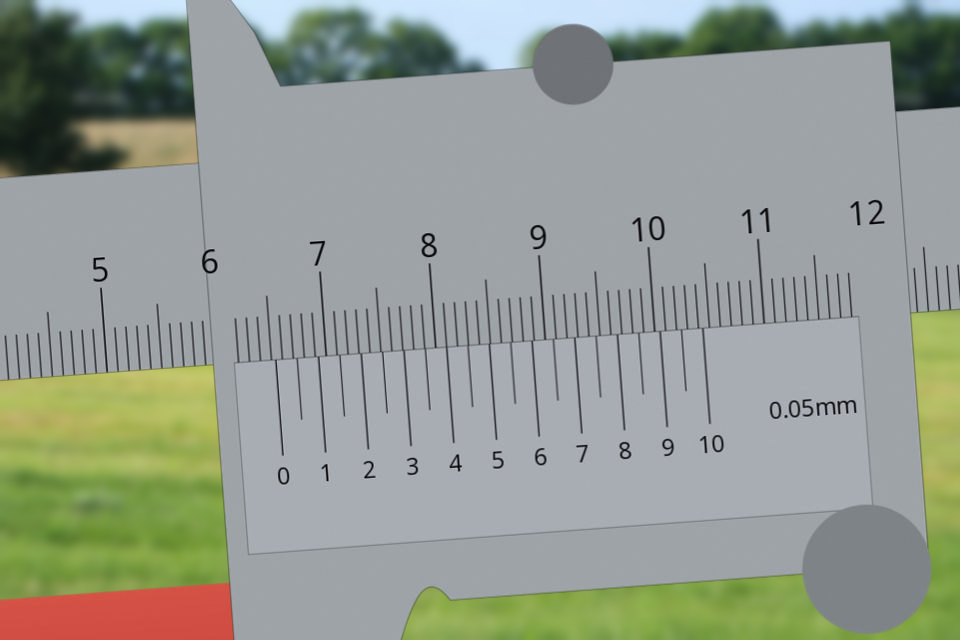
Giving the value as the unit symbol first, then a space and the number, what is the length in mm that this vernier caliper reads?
mm 65.4
